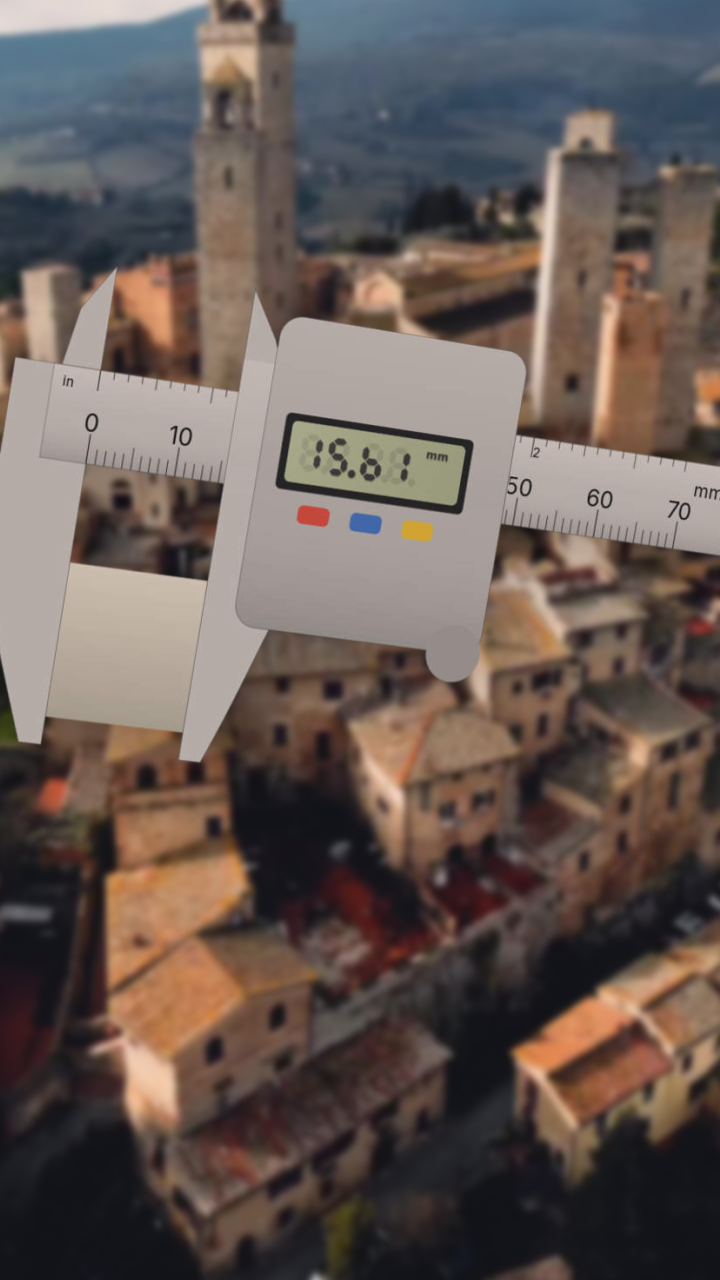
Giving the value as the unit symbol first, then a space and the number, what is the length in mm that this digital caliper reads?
mm 15.61
